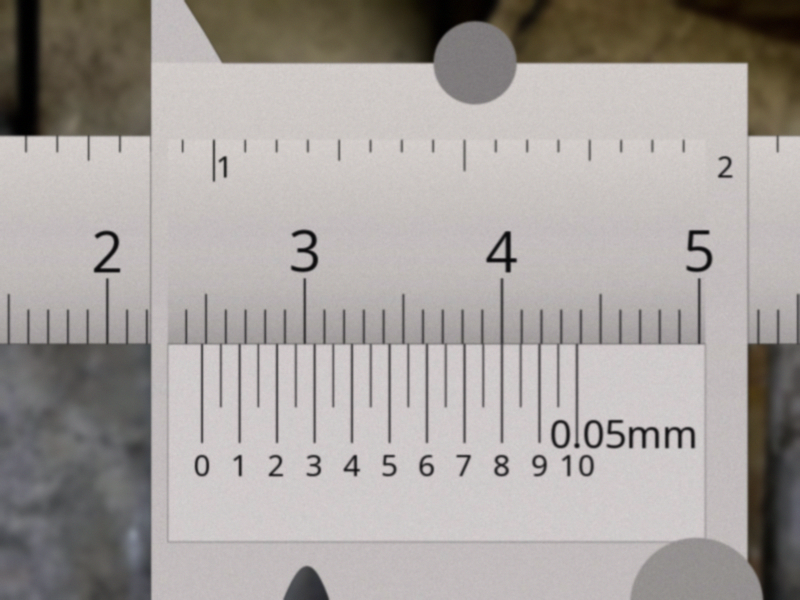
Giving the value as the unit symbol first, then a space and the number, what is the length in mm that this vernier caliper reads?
mm 24.8
